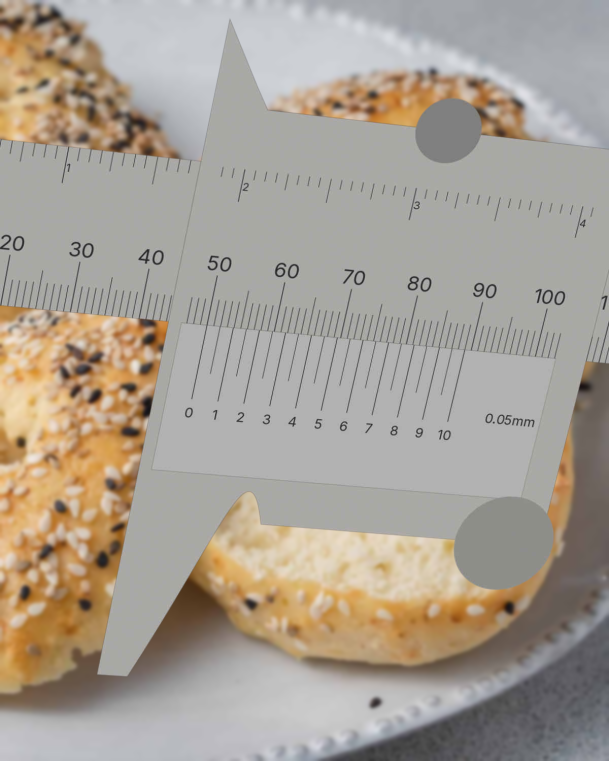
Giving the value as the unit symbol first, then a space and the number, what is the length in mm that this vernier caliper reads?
mm 50.0
